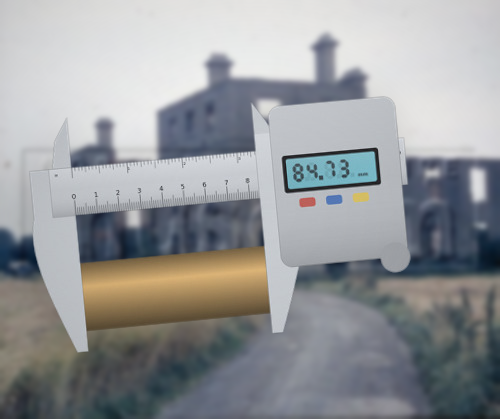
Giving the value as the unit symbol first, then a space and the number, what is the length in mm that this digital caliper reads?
mm 84.73
